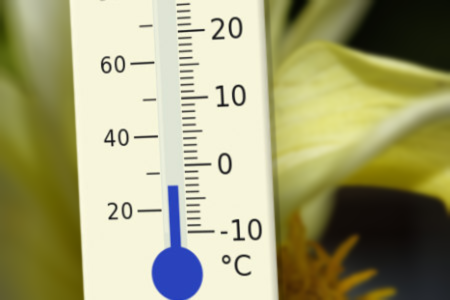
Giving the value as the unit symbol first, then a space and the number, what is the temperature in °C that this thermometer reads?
°C -3
